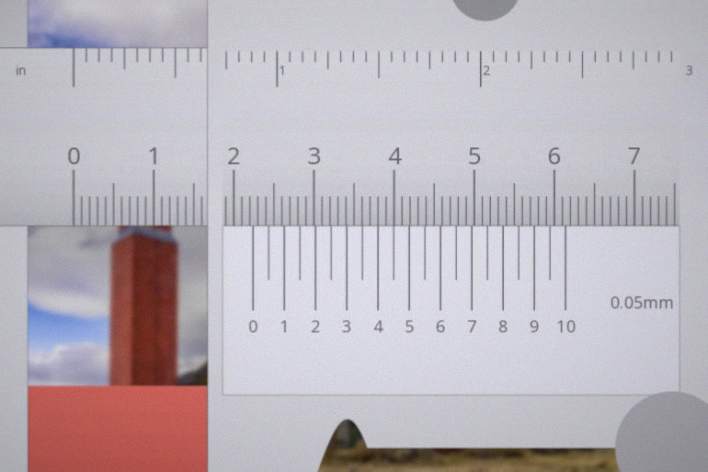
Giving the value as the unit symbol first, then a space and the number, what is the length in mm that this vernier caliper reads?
mm 22.4
